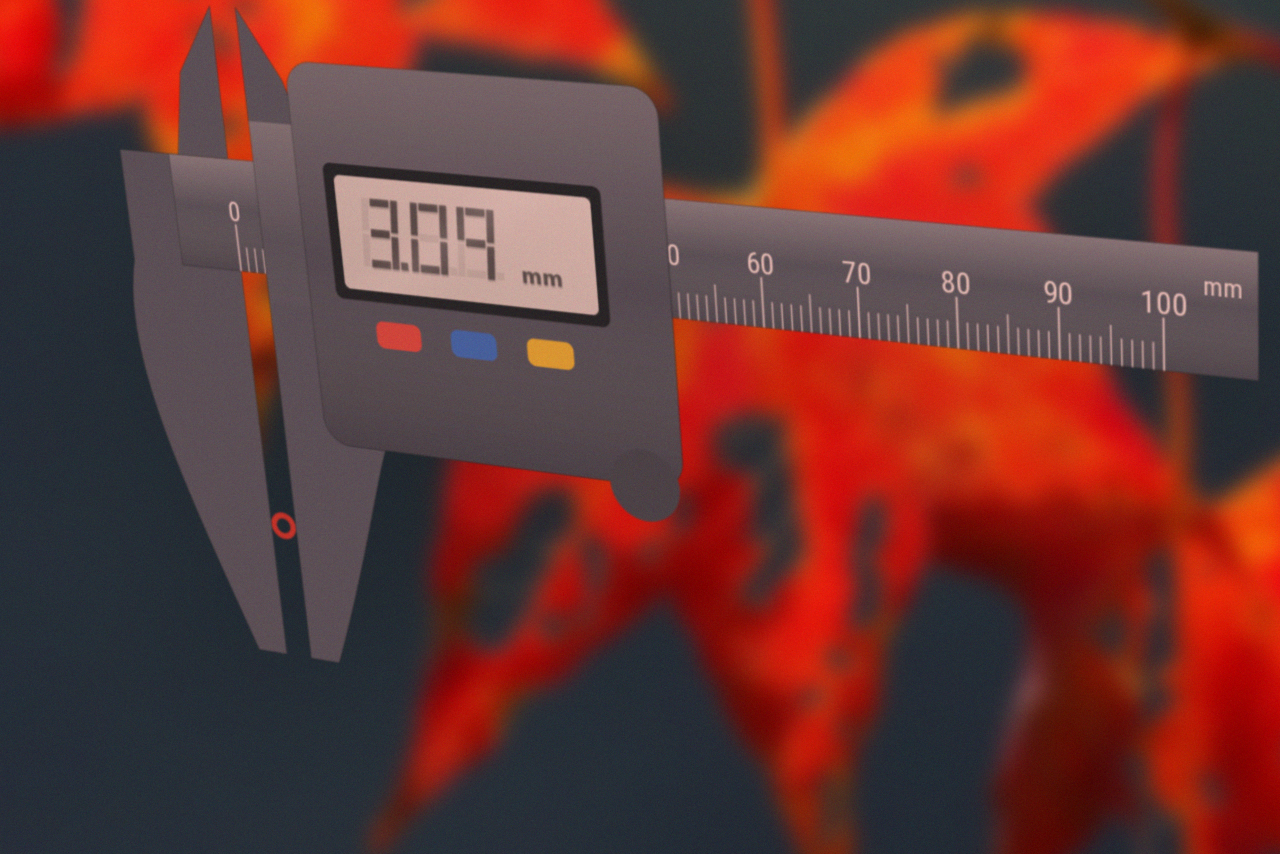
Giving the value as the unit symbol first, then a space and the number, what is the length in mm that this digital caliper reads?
mm 3.09
